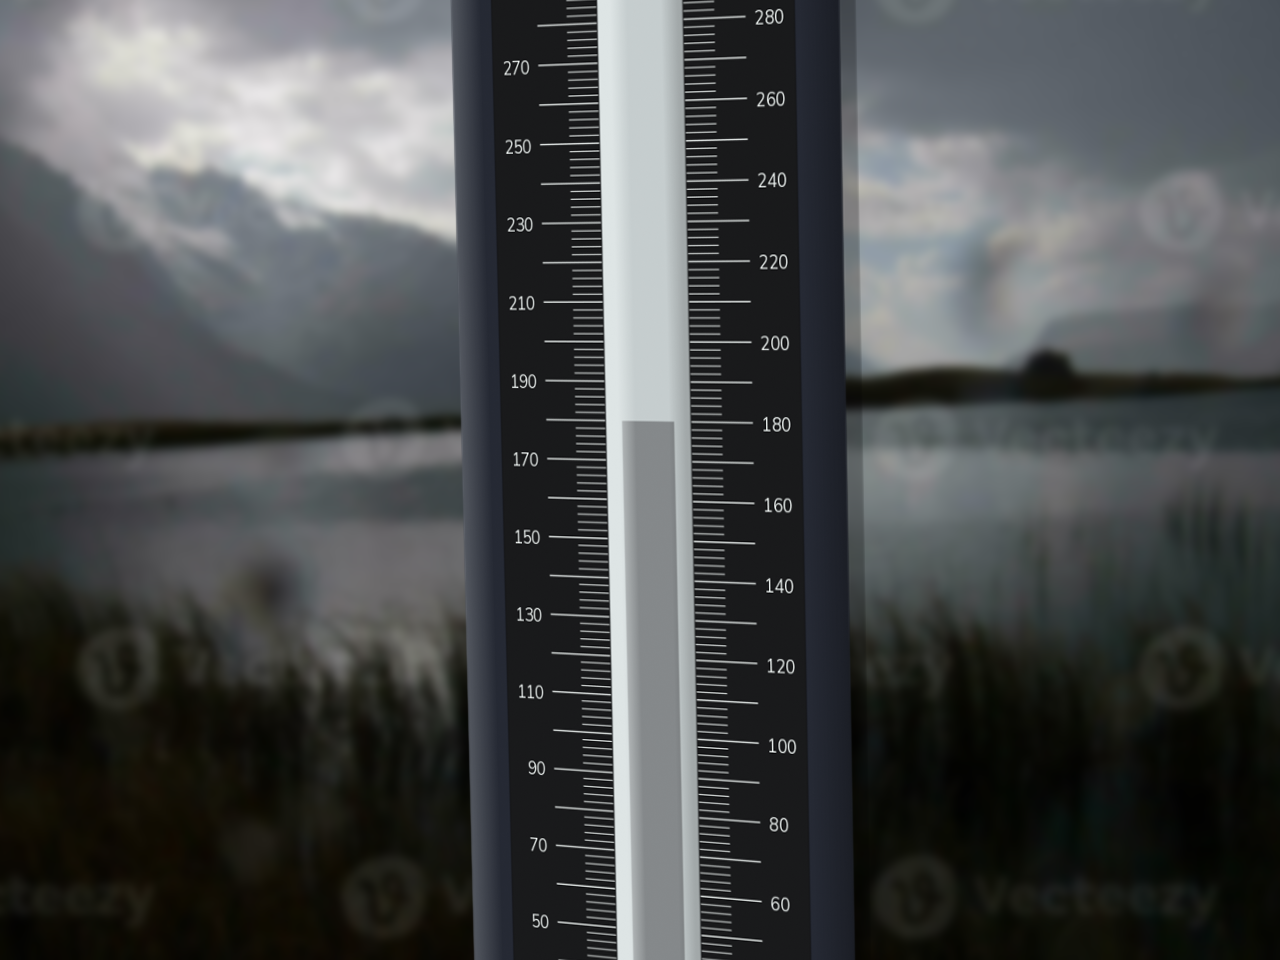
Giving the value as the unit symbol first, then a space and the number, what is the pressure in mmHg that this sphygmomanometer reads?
mmHg 180
